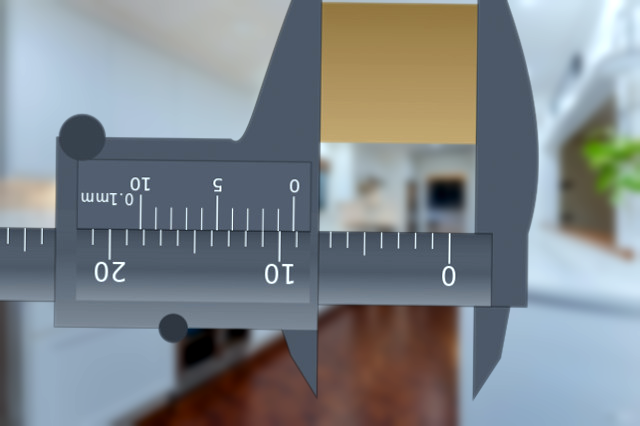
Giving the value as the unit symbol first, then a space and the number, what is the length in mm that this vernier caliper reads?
mm 9.2
